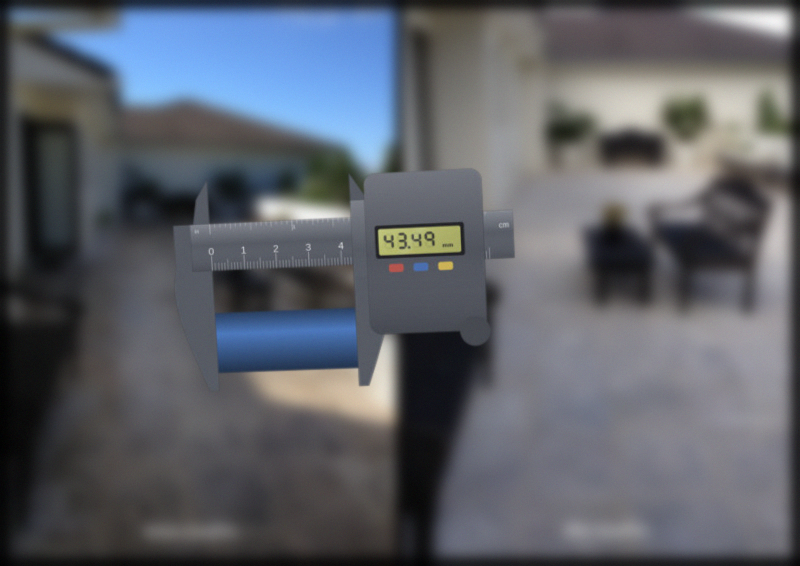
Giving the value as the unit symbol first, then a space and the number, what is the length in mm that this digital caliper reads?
mm 43.49
